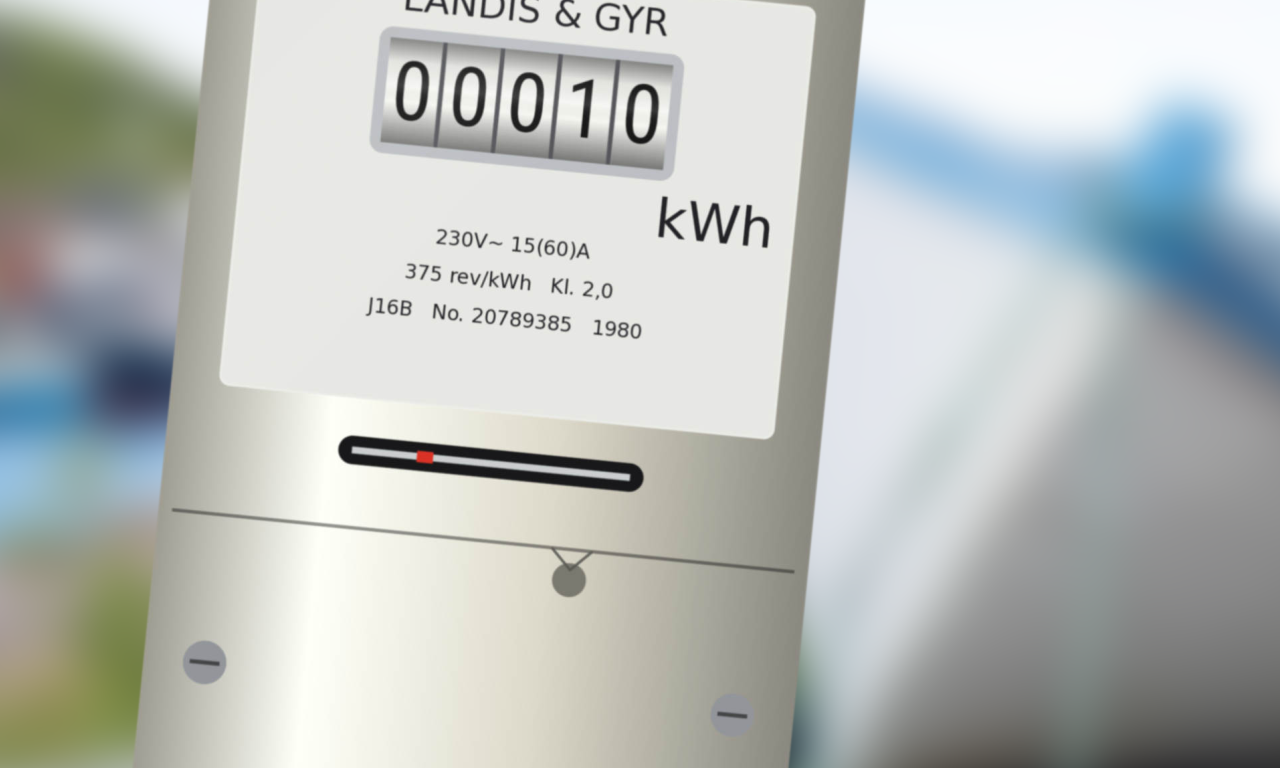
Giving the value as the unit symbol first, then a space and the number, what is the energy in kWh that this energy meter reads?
kWh 10
